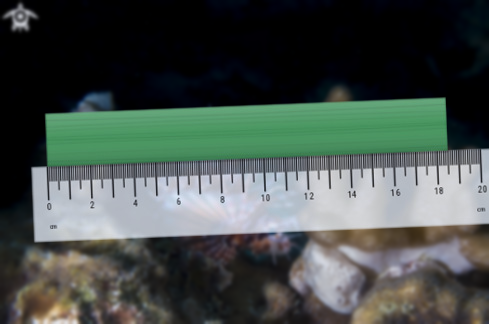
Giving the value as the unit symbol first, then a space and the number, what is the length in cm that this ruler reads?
cm 18.5
